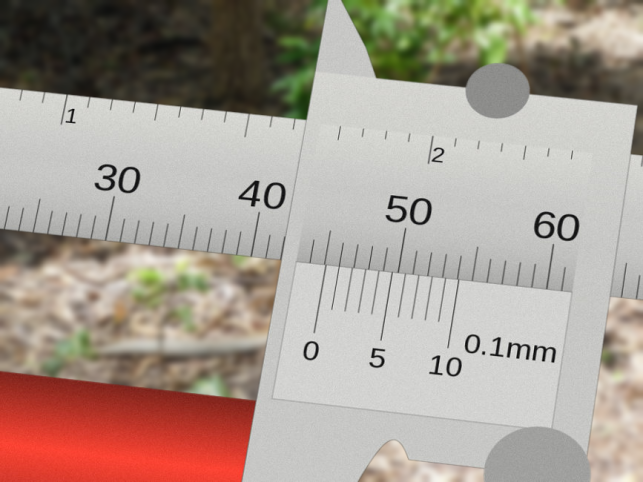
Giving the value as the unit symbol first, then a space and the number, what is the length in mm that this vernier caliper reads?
mm 45.1
